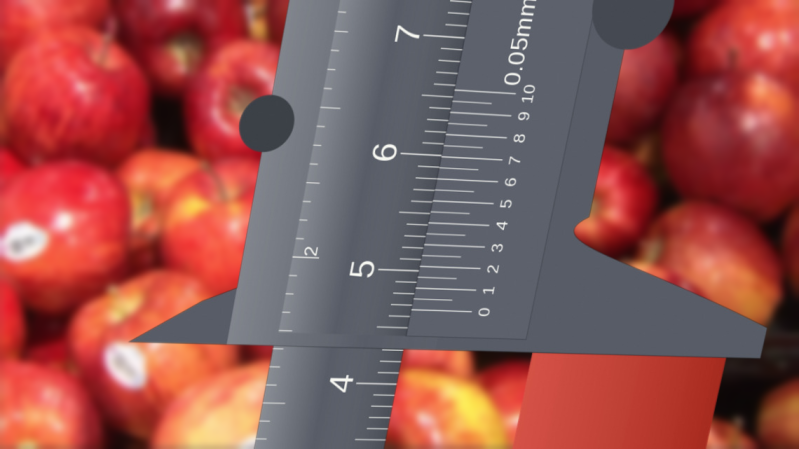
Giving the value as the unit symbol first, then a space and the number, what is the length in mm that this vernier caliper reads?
mm 46.6
